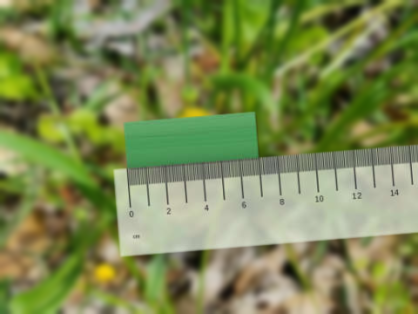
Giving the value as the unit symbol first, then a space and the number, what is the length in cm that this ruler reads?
cm 7
